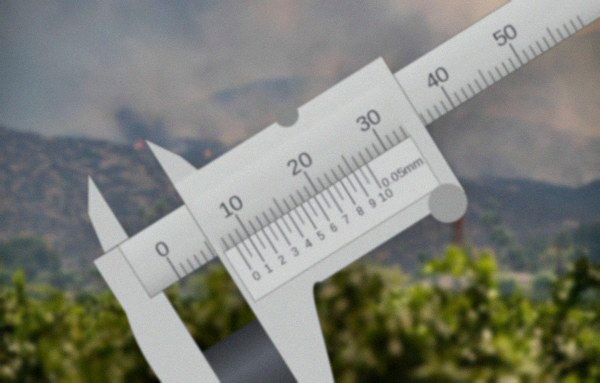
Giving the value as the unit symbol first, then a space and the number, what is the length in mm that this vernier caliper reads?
mm 8.0
